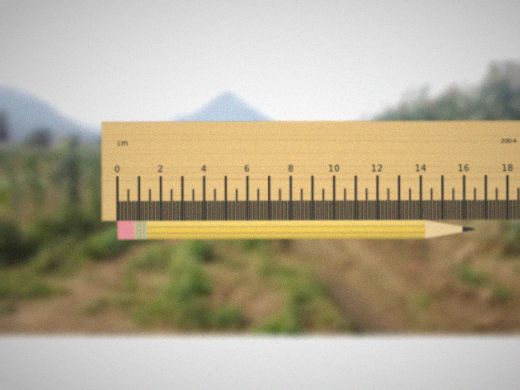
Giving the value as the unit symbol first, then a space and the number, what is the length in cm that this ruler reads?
cm 16.5
